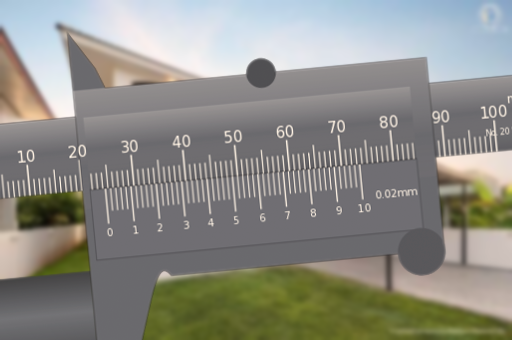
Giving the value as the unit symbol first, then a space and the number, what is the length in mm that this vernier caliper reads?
mm 24.5
